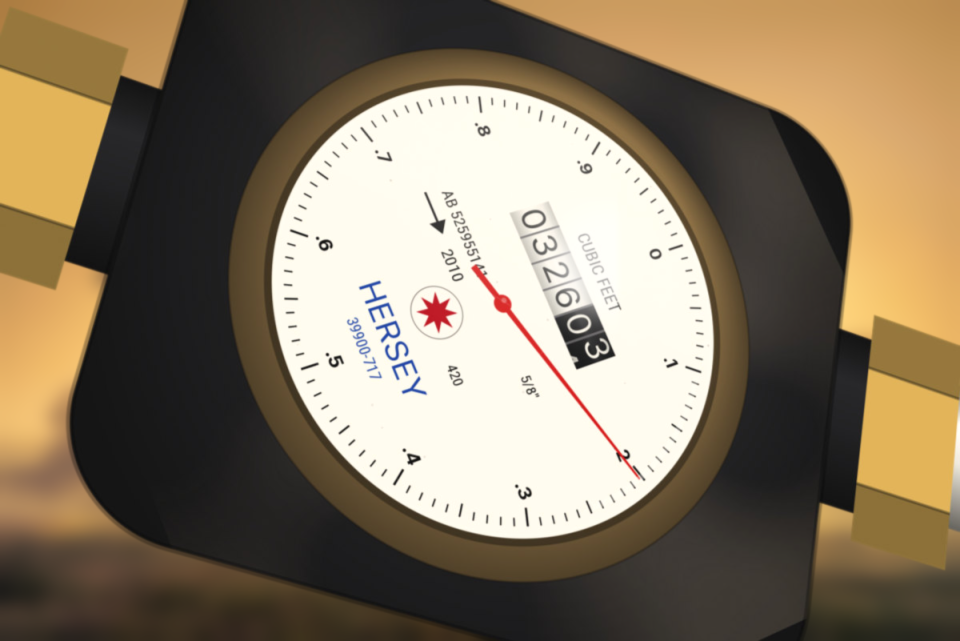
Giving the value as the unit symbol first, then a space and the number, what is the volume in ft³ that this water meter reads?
ft³ 32603.20
